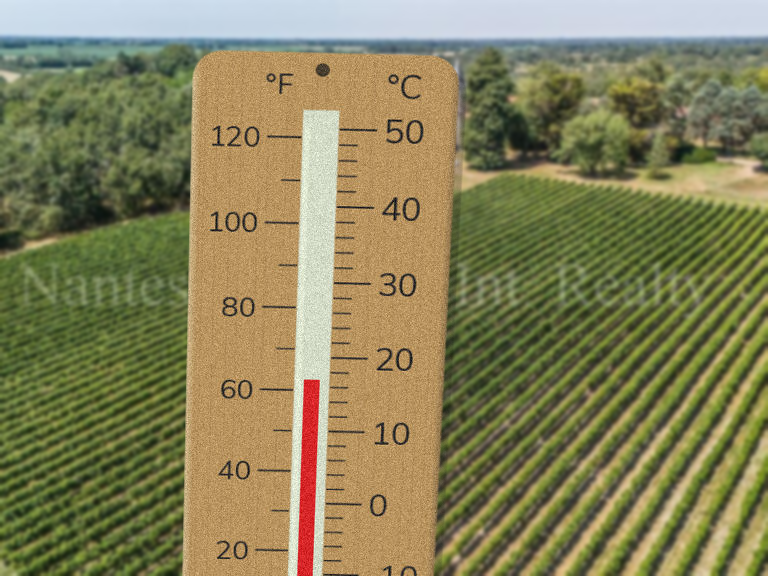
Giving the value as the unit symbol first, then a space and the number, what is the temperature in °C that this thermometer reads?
°C 17
